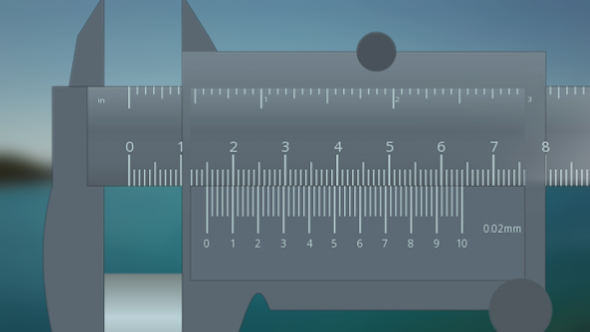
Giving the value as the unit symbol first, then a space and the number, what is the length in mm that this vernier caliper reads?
mm 15.0
